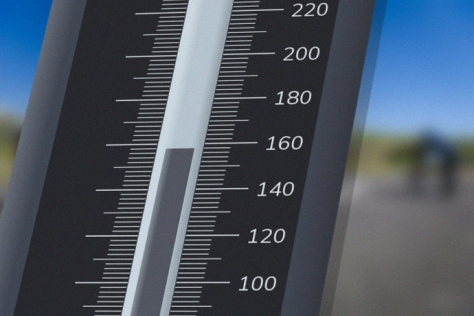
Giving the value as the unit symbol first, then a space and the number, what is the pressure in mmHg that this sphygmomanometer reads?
mmHg 158
